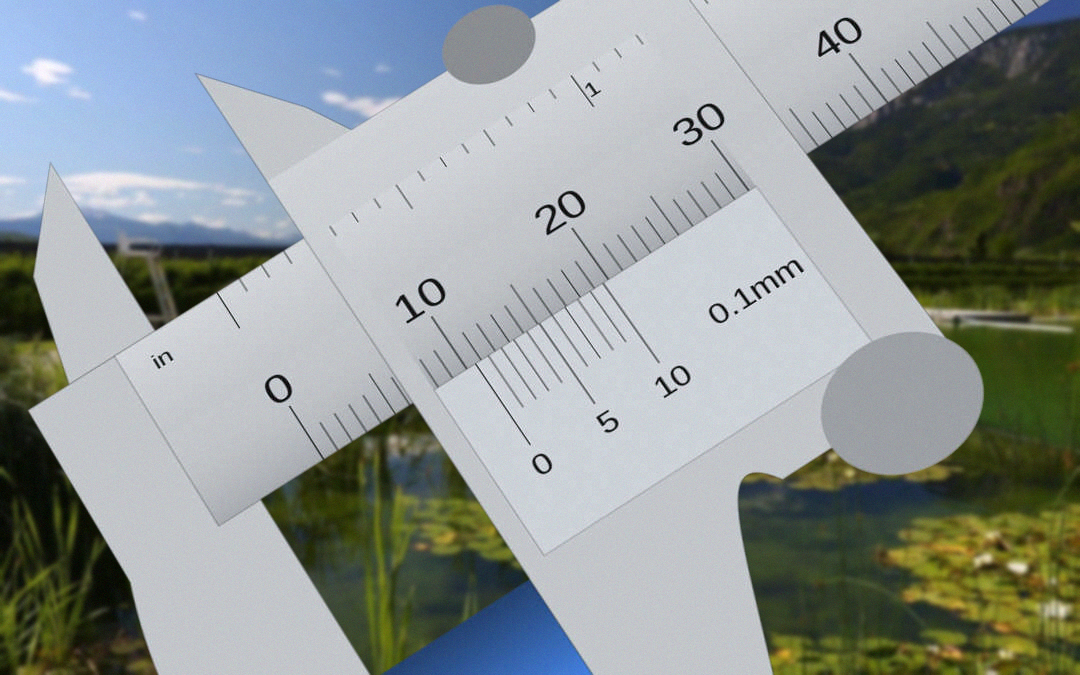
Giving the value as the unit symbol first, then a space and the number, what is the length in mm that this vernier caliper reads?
mm 10.6
